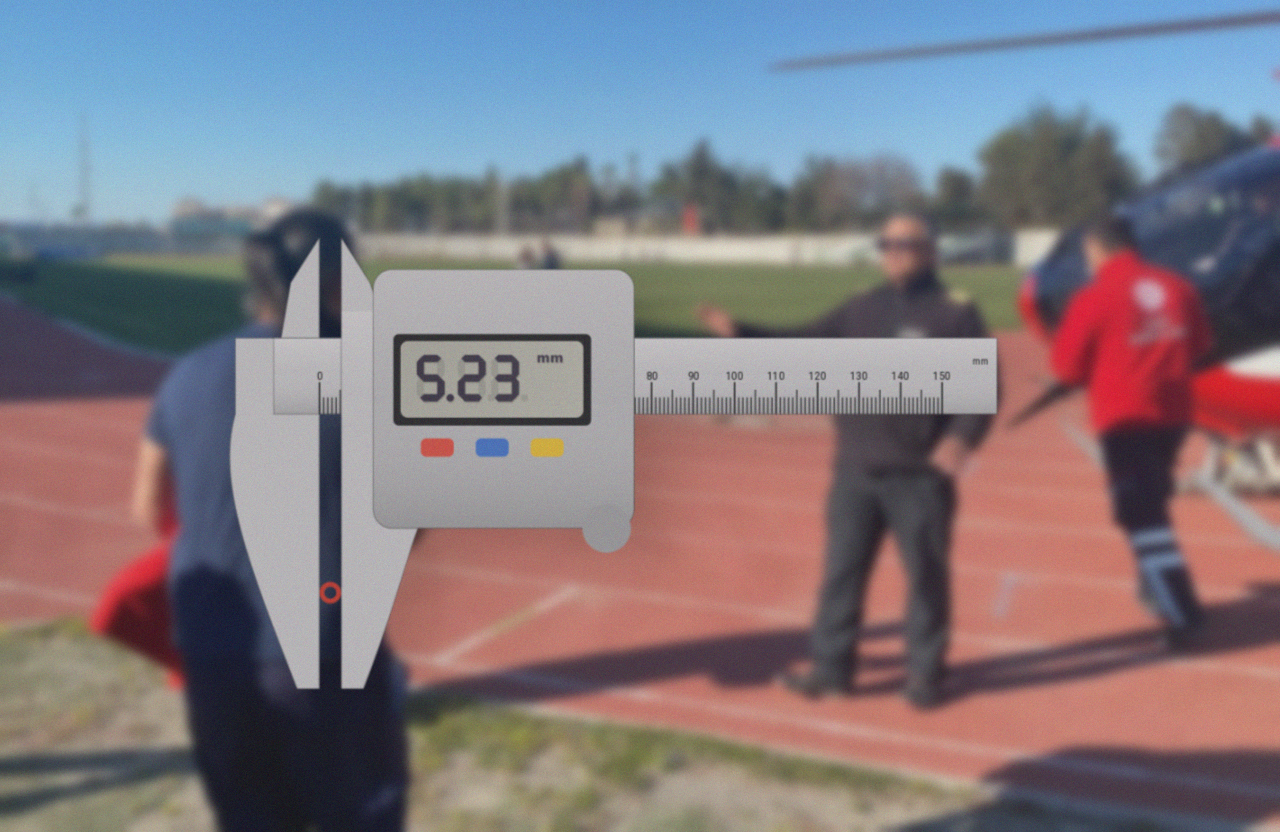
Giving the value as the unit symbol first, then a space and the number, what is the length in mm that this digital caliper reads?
mm 5.23
